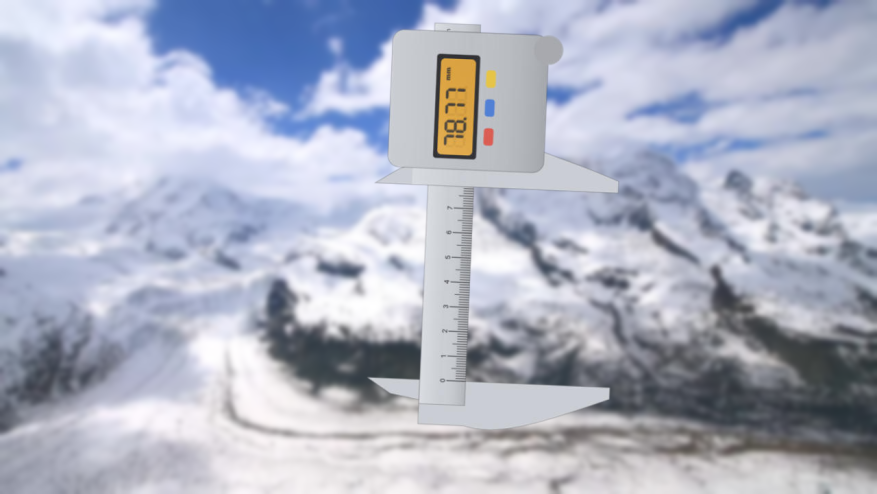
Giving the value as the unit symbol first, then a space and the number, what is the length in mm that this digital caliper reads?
mm 78.77
